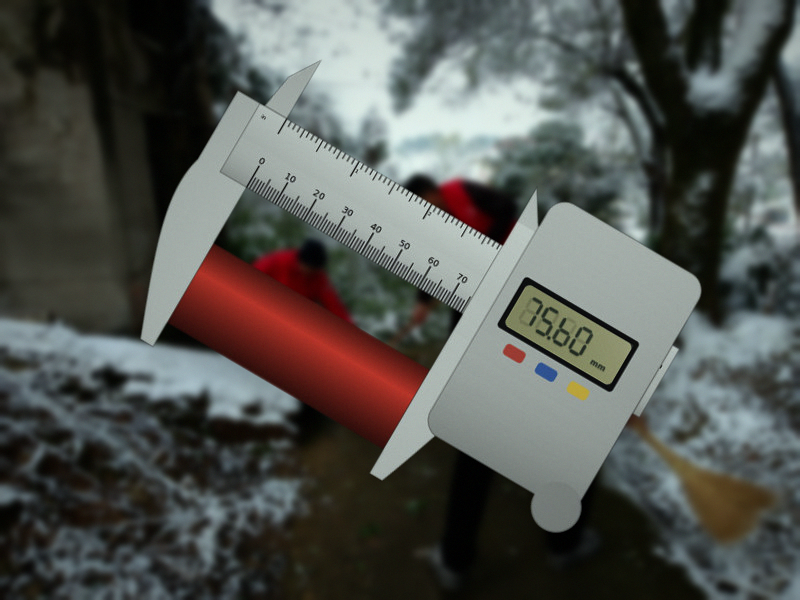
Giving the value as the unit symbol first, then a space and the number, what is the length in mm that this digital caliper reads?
mm 75.60
